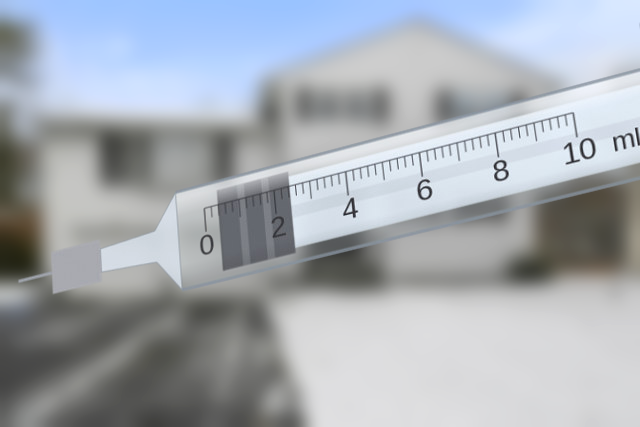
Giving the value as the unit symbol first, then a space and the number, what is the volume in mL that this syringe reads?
mL 0.4
